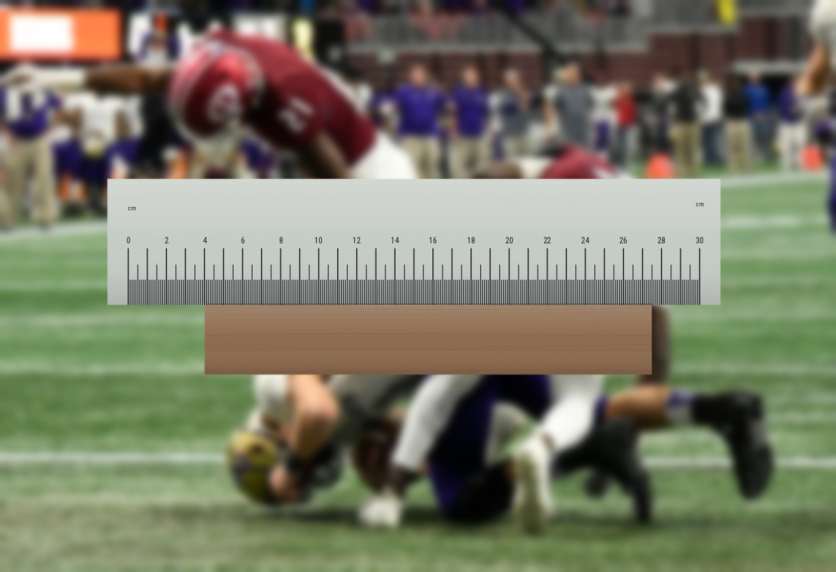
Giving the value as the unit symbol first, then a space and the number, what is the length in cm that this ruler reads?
cm 23.5
